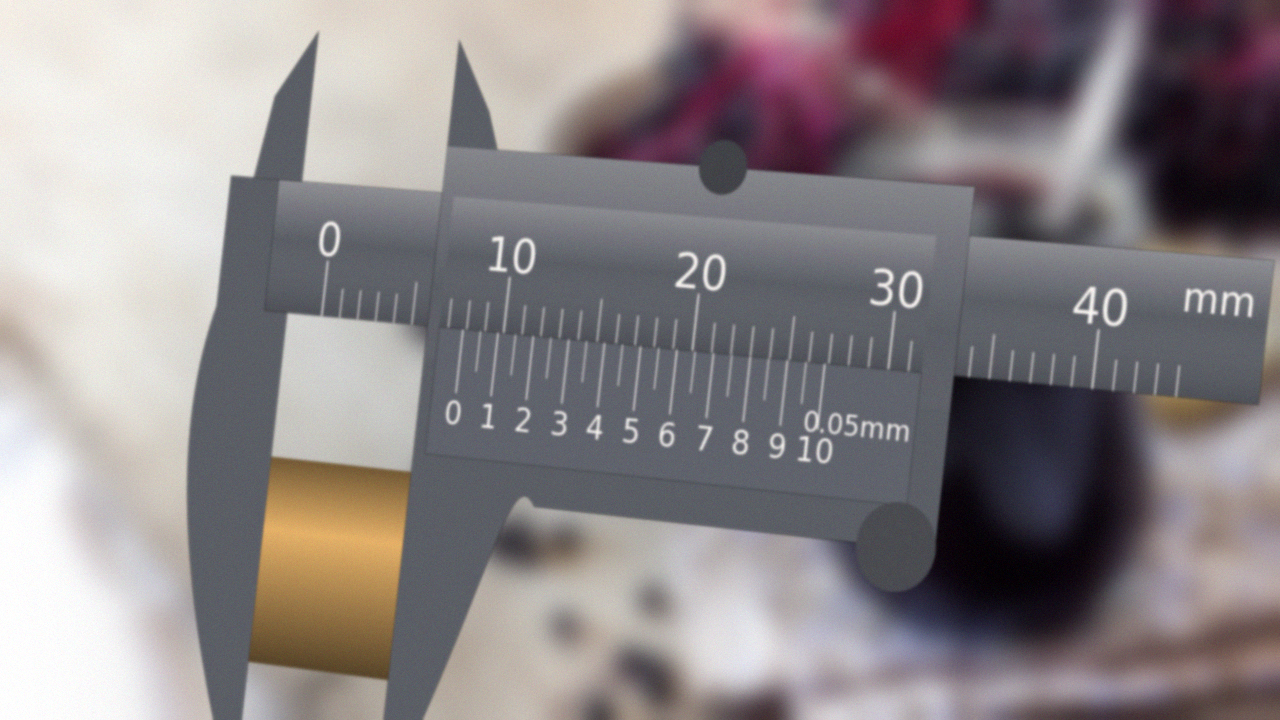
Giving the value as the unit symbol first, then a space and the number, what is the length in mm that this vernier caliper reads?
mm 7.8
